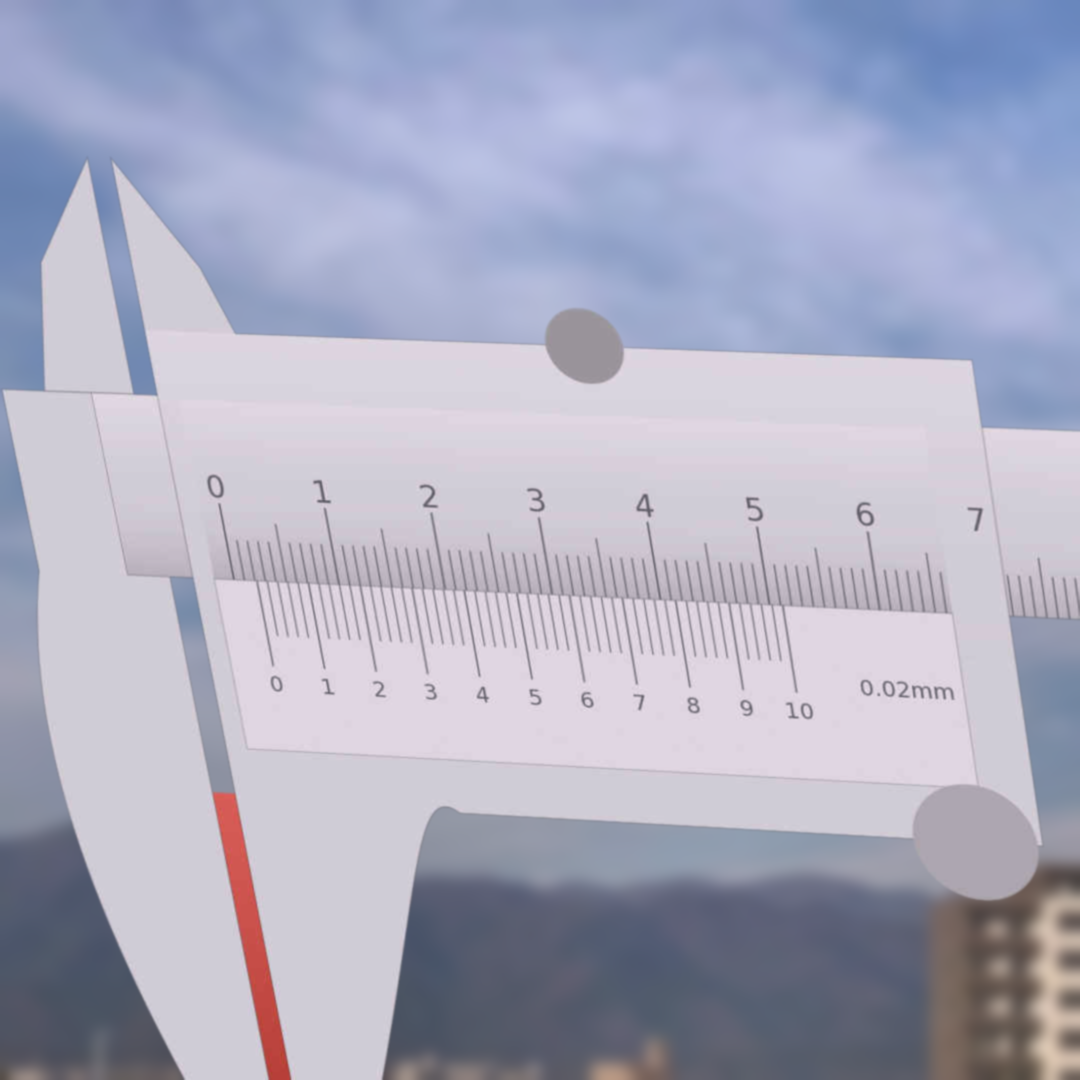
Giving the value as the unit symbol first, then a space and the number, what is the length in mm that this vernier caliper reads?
mm 2.2
